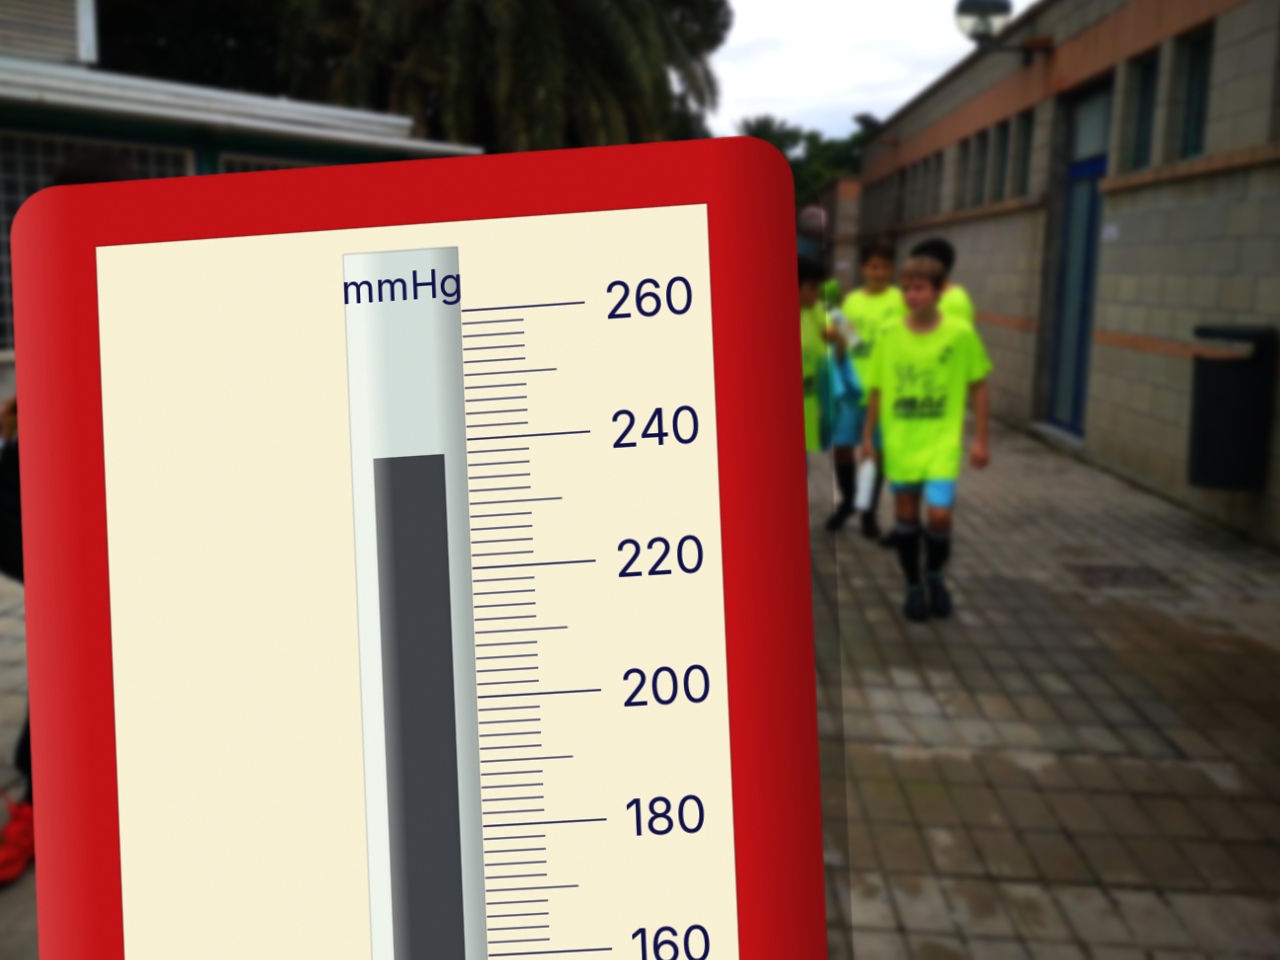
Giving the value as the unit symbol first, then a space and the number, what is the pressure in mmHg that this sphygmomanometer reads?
mmHg 238
